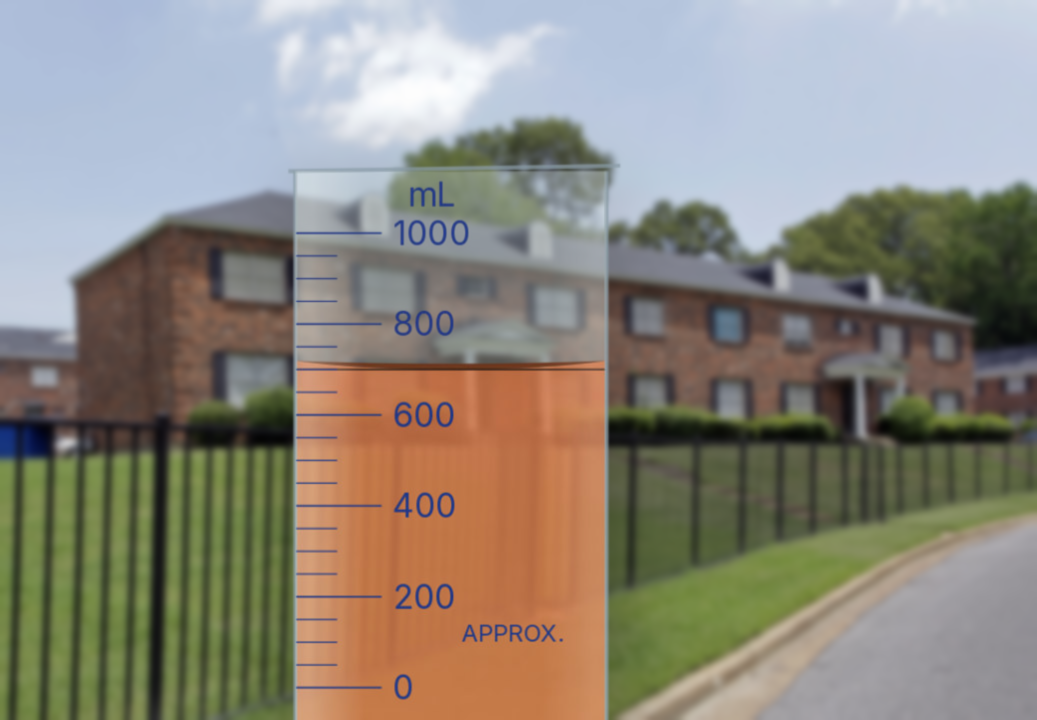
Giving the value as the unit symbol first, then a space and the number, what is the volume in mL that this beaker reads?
mL 700
